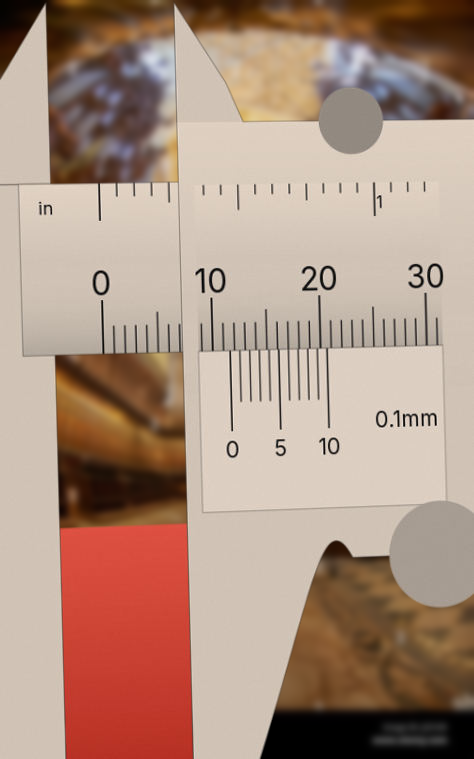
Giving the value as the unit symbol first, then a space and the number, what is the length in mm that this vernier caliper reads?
mm 11.6
